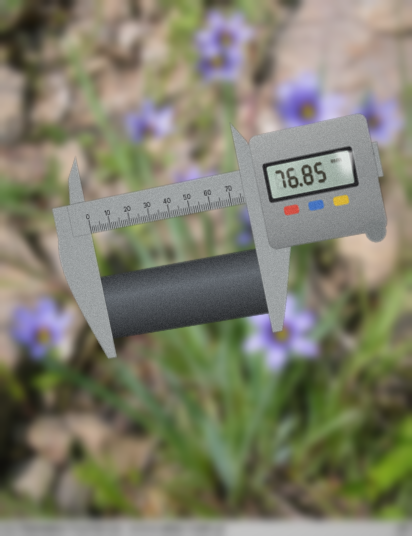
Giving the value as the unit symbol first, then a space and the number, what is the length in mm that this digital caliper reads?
mm 76.85
